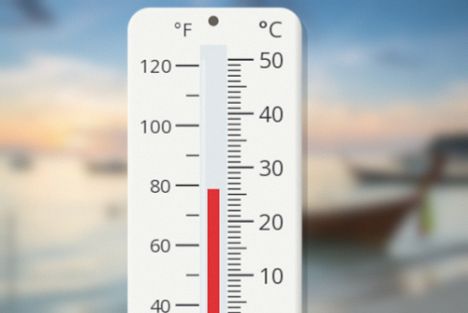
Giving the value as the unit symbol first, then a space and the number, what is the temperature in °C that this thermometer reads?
°C 26
